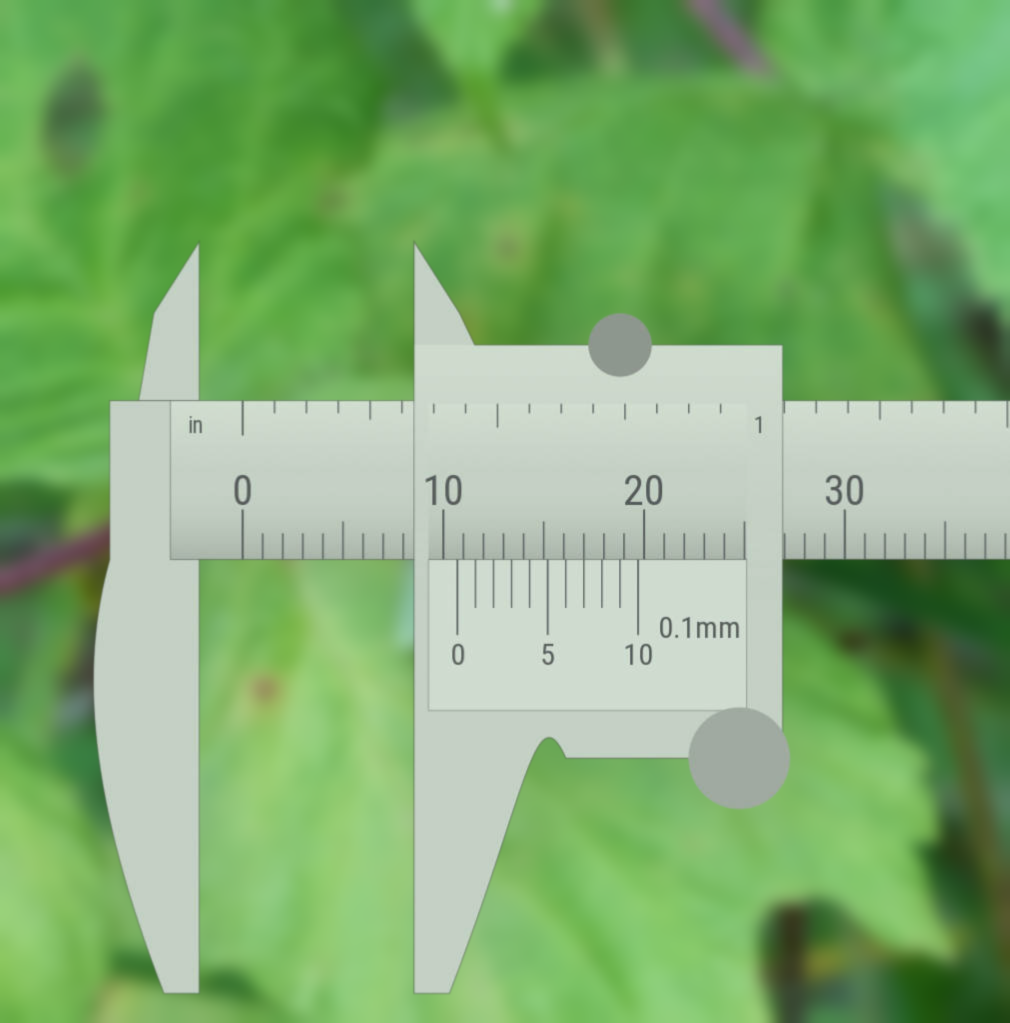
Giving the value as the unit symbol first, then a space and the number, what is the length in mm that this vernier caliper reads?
mm 10.7
